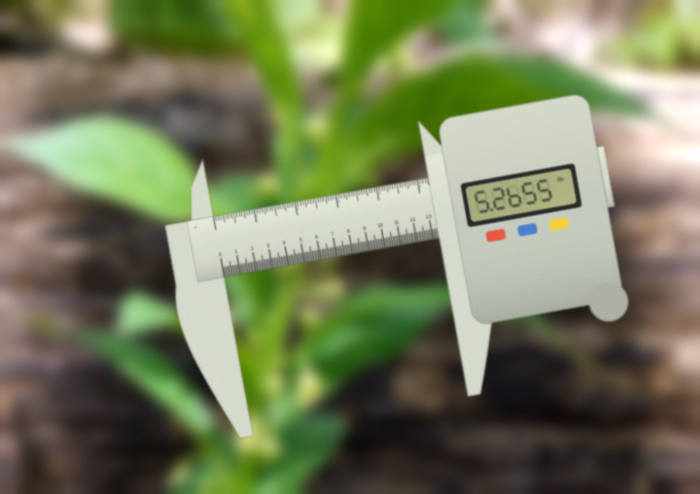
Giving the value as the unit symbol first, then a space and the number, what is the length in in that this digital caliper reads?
in 5.2655
